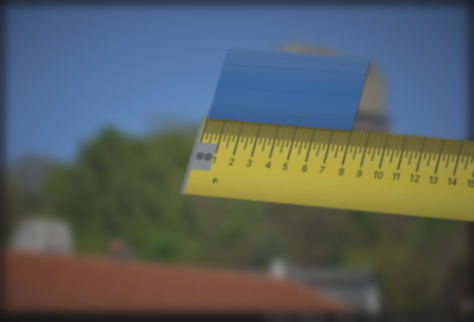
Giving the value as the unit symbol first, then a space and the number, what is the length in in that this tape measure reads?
in 8
